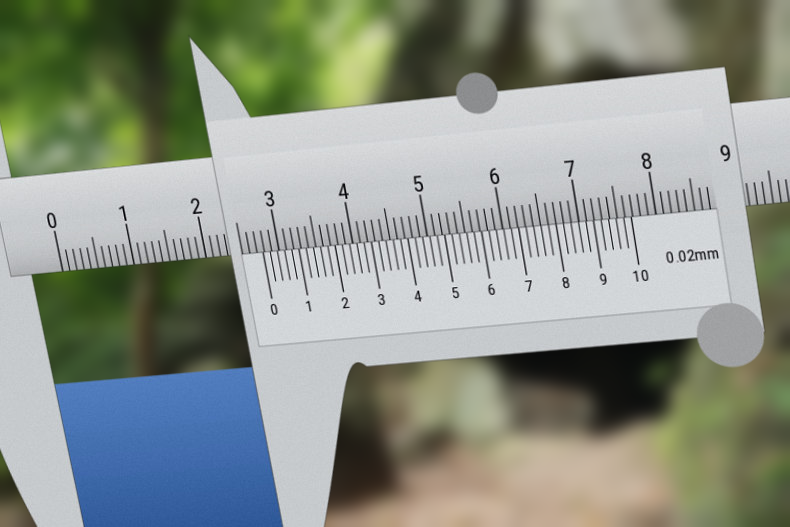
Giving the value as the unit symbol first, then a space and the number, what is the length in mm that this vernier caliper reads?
mm 27.8
